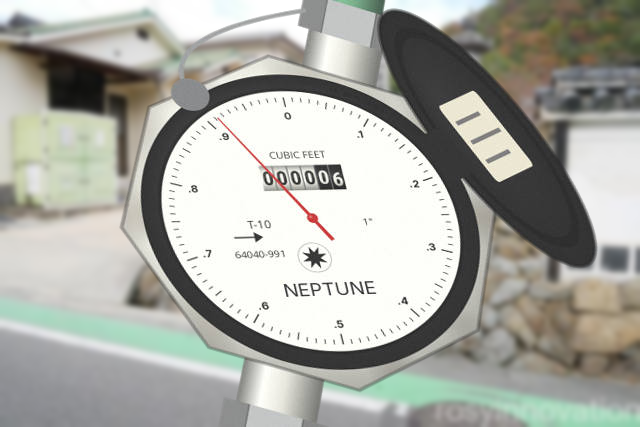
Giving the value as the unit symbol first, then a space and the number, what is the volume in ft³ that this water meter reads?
ft³ 5.91
